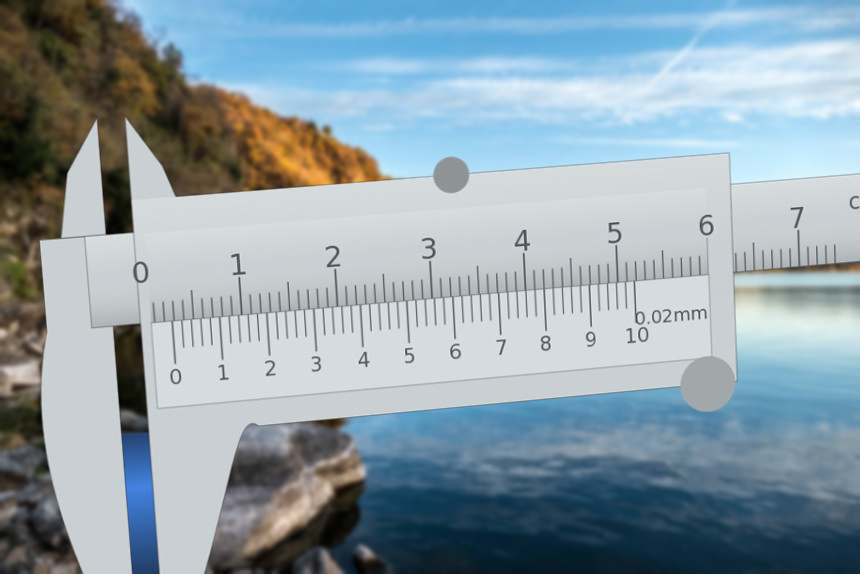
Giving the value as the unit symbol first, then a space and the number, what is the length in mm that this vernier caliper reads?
mm 2.8
